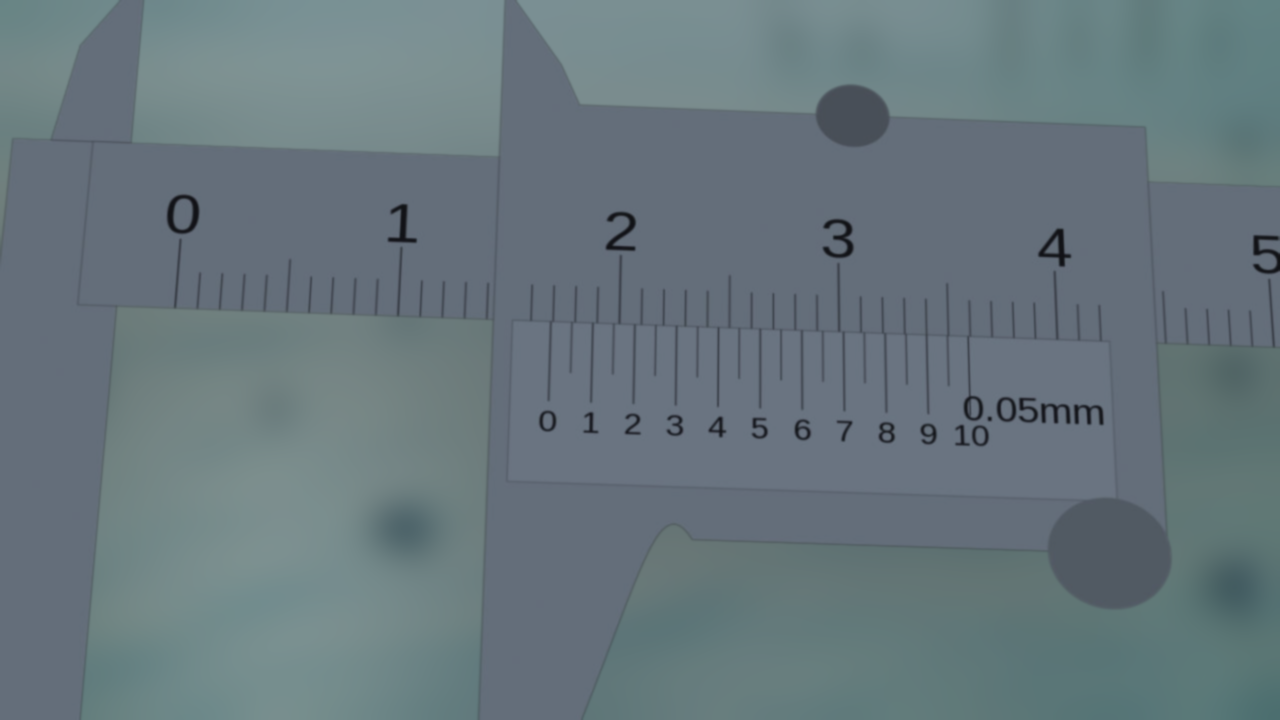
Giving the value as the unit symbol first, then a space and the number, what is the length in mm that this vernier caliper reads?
mm 16.9
